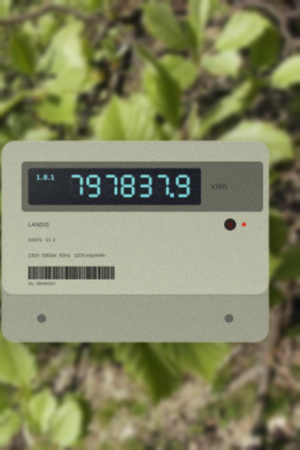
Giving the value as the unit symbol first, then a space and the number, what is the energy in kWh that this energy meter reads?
kWh 797837.9
